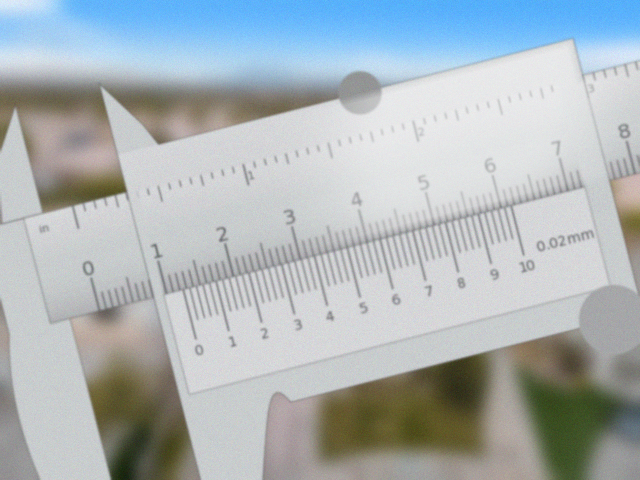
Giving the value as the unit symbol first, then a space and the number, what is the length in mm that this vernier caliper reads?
mm 12.5
